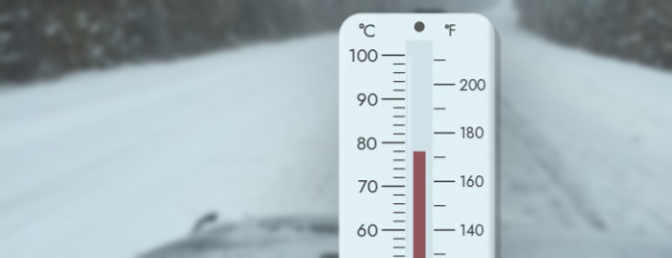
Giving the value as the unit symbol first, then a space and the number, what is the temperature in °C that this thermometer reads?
°C 78
